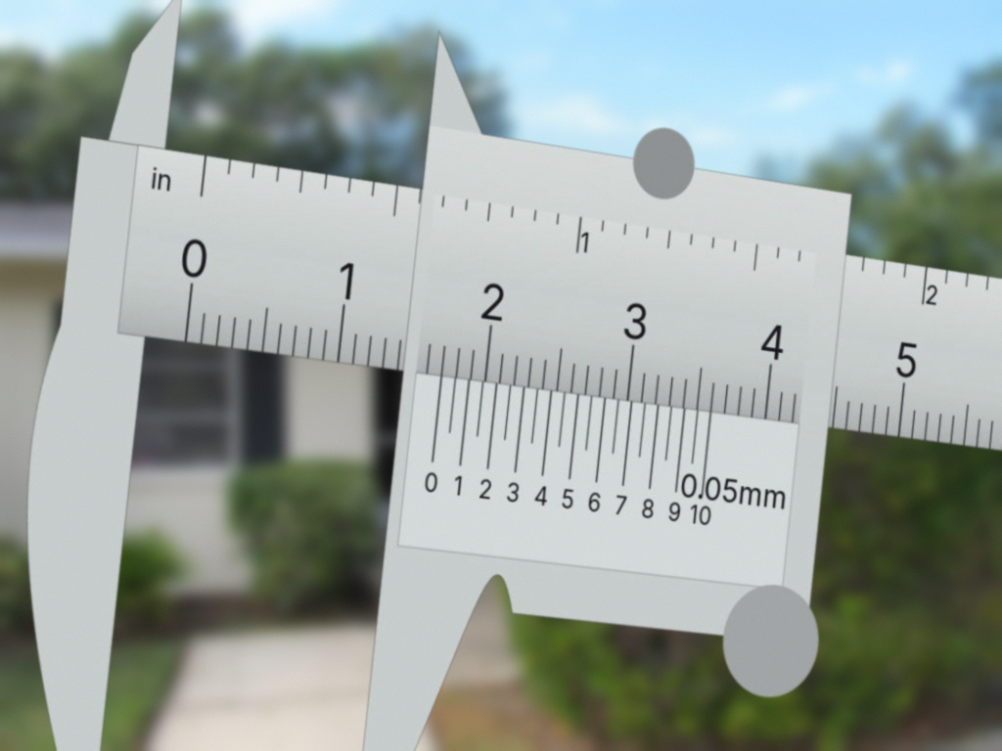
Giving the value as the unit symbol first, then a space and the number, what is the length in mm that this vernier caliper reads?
mm 17.0
